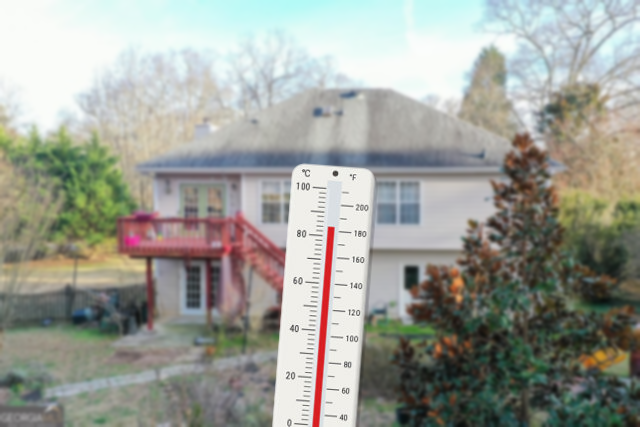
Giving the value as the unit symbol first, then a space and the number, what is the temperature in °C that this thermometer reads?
°C 84
